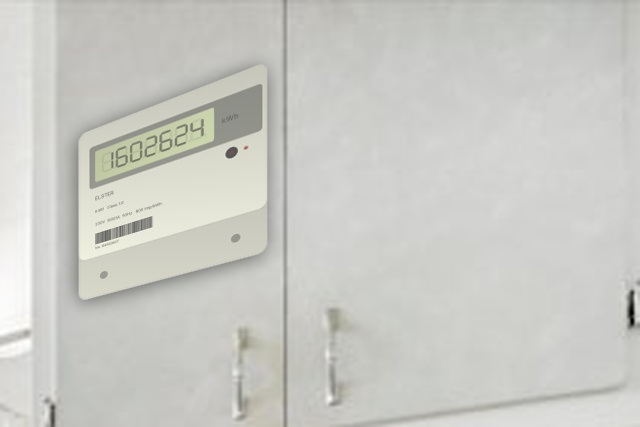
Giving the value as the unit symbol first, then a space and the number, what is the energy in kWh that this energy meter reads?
kWh 1602624
